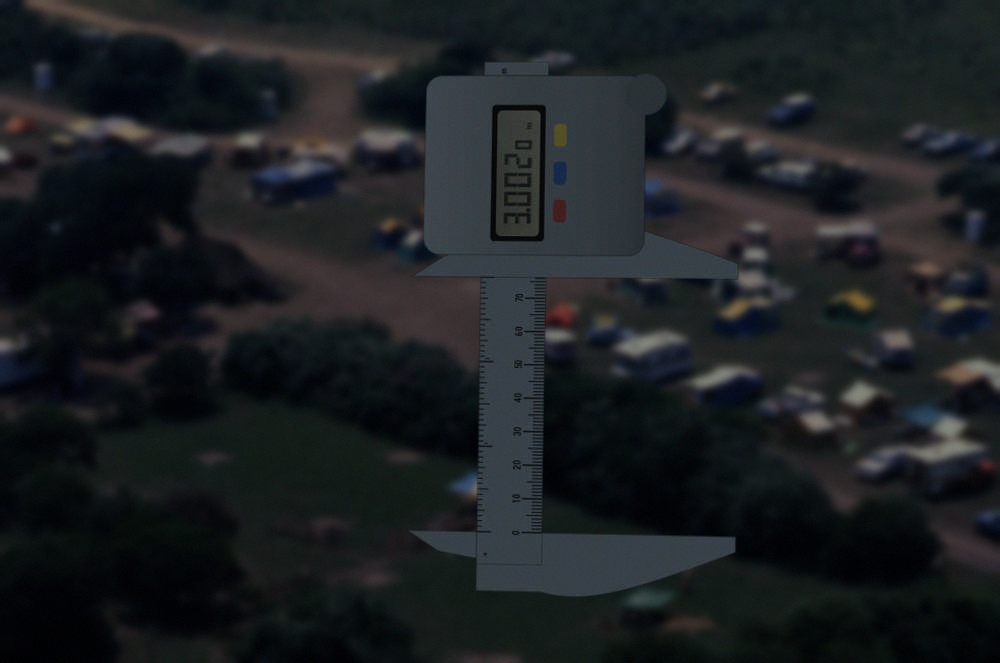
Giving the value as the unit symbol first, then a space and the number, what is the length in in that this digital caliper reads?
in 3.0020
